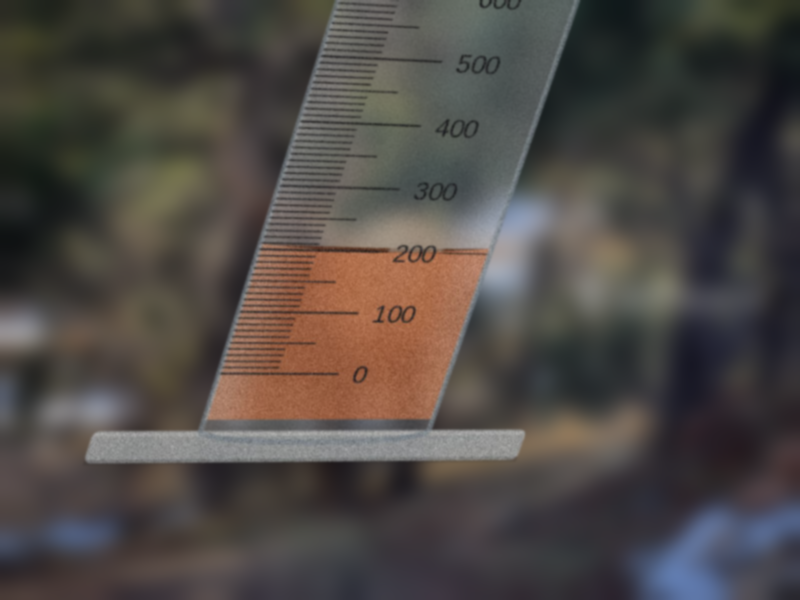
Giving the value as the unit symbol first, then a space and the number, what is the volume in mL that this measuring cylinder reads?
mL 200
